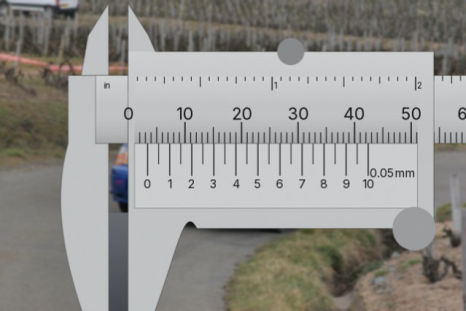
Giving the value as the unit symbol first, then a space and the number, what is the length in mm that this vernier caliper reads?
mm 3.4
